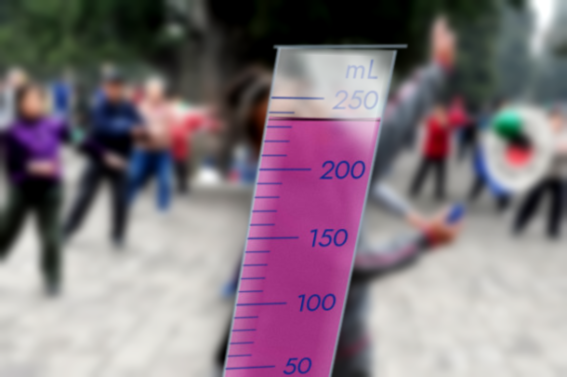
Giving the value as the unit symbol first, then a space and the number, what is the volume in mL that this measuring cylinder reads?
mL 235
